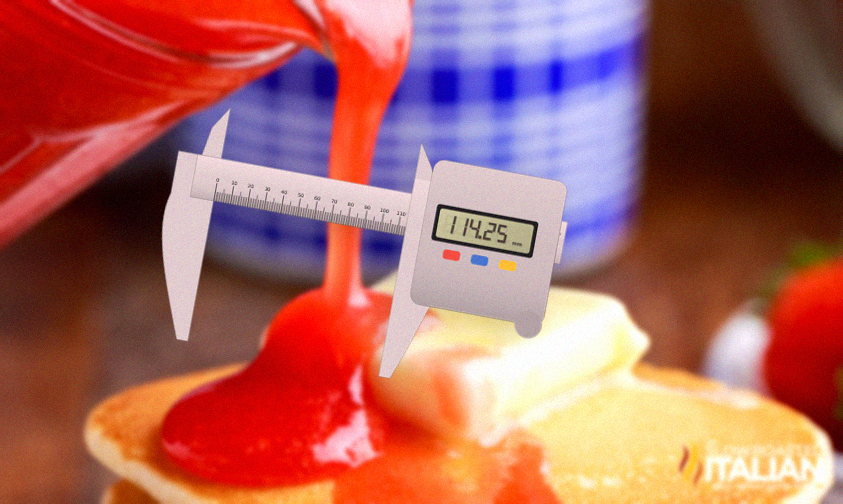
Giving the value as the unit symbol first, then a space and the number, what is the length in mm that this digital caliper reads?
mm 114.25
